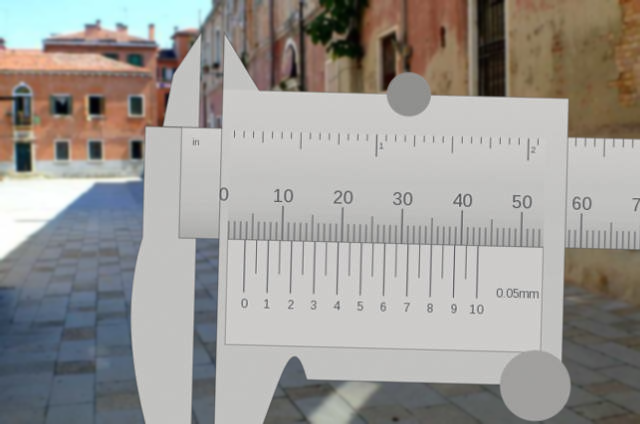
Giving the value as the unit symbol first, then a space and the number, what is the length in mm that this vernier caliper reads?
mm 3.8
